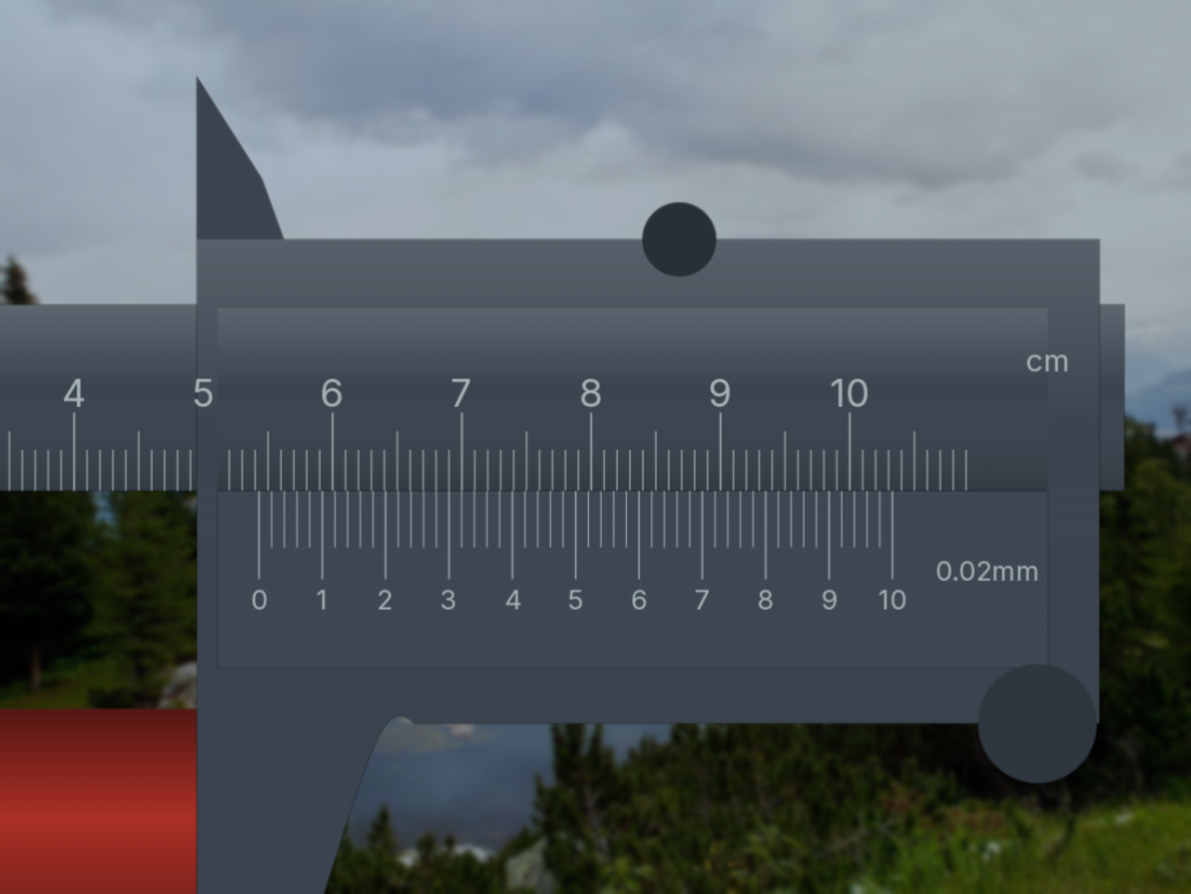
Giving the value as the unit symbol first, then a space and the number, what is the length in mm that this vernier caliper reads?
mm 54.3
